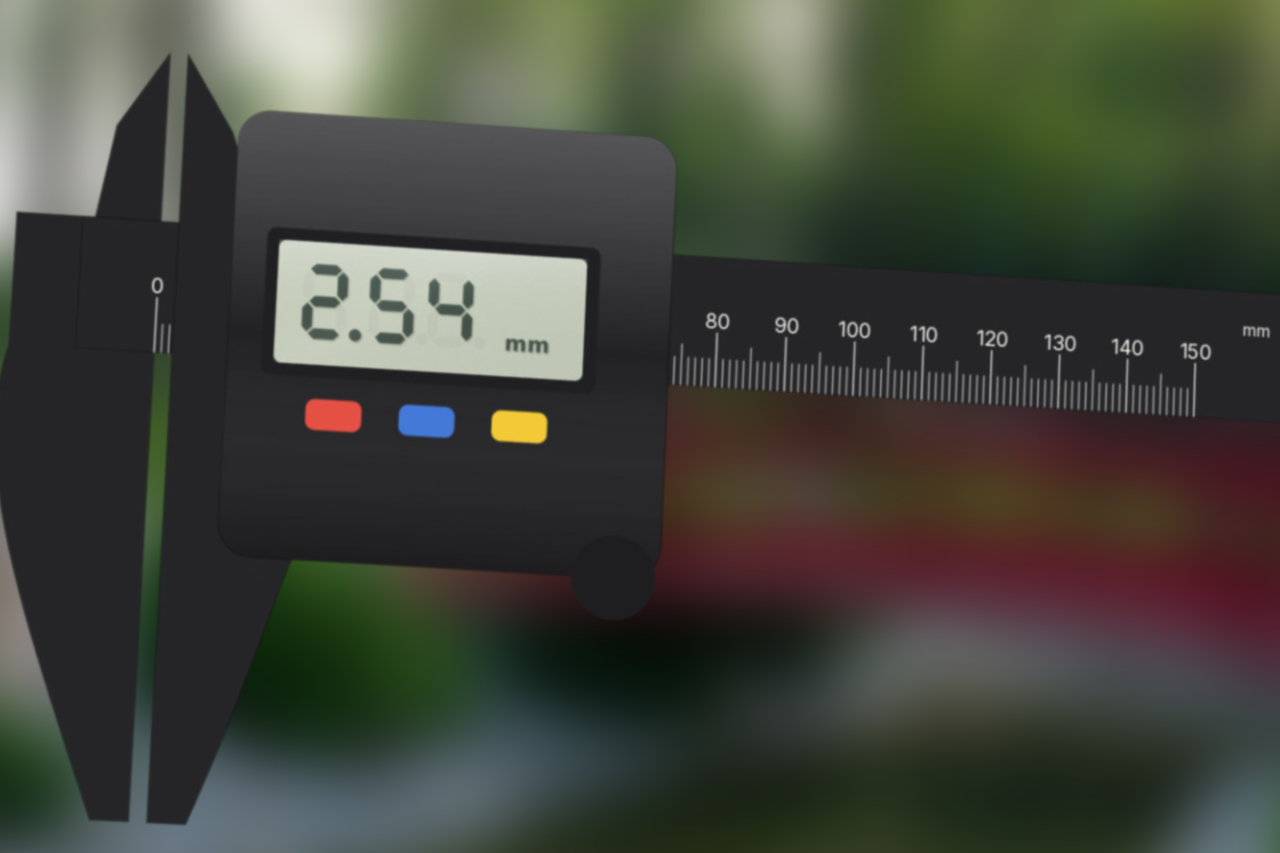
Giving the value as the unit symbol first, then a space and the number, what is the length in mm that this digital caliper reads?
mm 2.54
